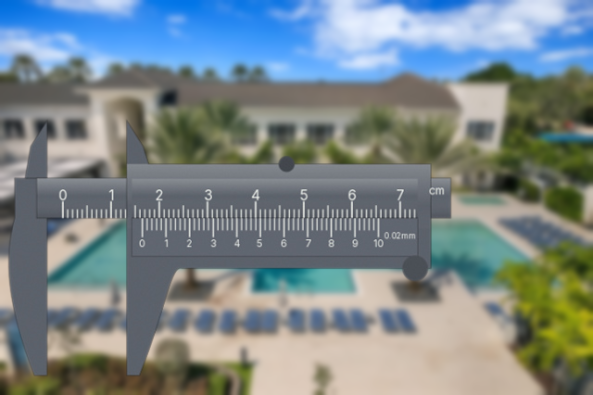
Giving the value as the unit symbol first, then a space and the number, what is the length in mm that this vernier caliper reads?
mm 16.5
